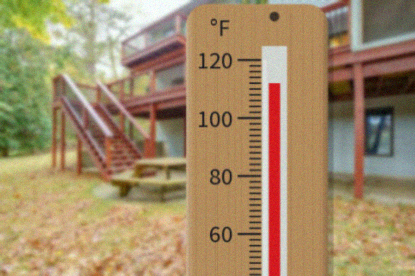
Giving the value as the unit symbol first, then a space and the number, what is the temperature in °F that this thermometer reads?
°F 112
